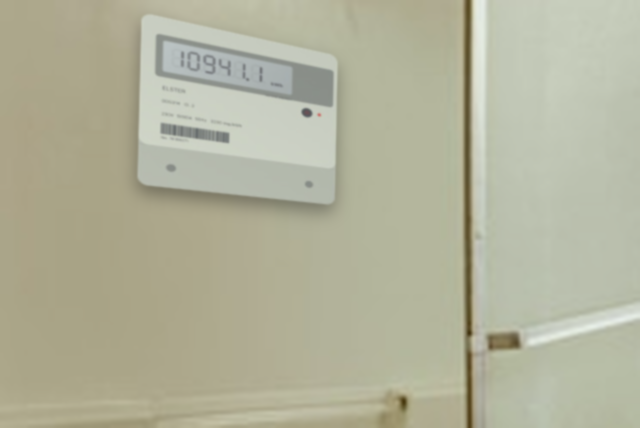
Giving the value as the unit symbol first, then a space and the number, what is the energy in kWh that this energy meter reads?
kWh 10941.1
